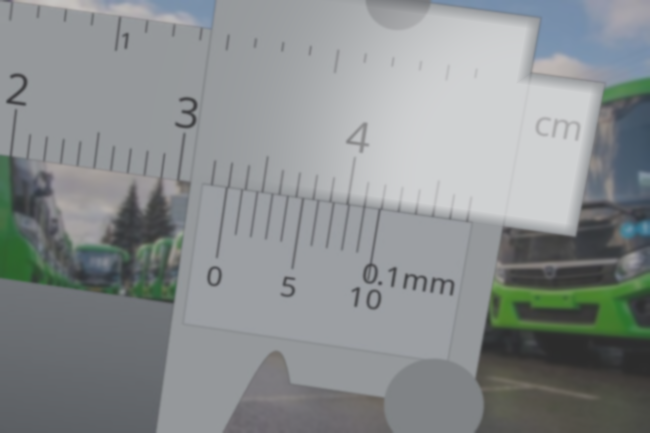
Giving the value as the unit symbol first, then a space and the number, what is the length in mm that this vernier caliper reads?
mm 32.9
